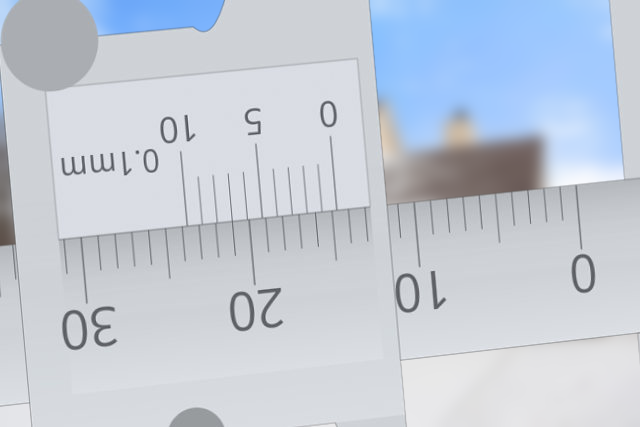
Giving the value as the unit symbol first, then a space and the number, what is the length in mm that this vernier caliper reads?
mm 14.7
